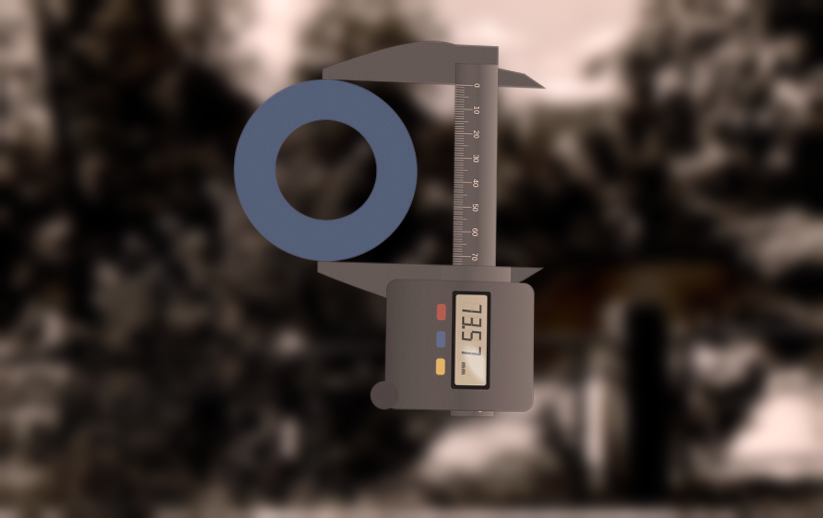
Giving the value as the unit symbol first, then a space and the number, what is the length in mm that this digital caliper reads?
mm 73.57
